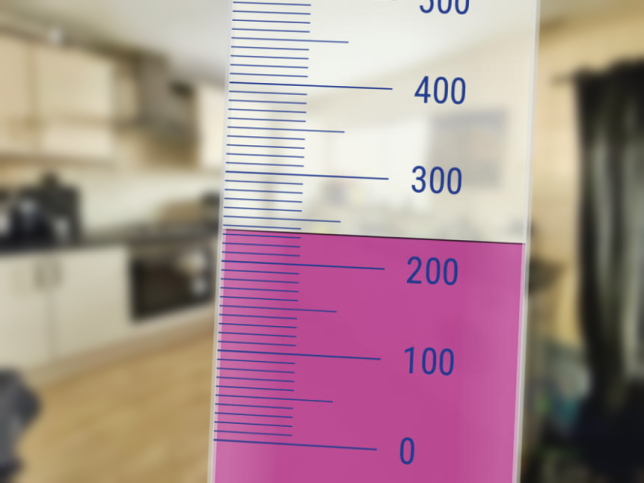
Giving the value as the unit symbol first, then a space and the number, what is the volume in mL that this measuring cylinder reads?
mL 235
